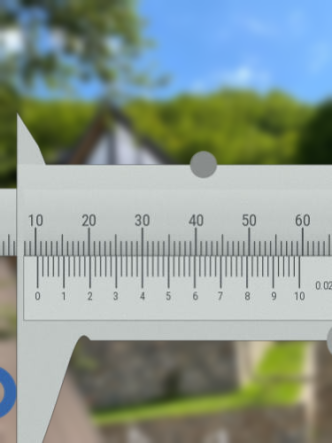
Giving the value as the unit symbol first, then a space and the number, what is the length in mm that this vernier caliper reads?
mm 10.4
